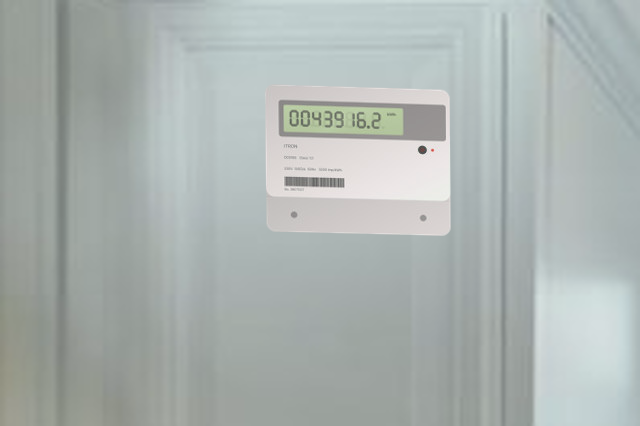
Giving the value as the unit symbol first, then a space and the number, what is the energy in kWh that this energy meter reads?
kWh 43916.2
